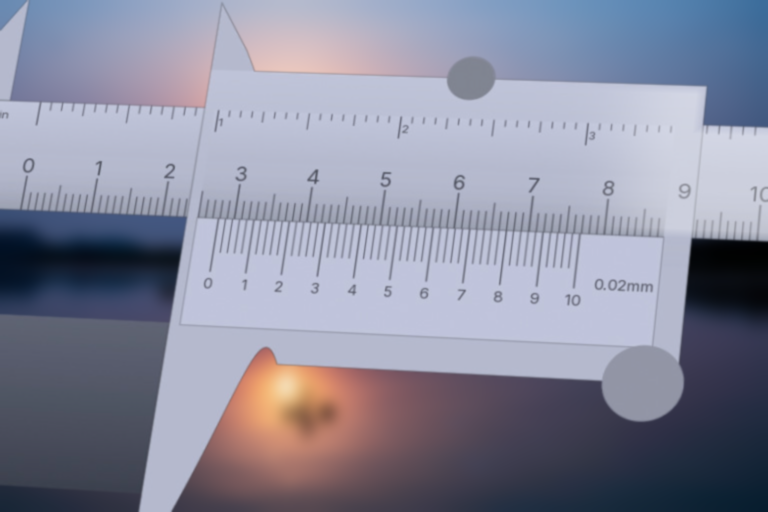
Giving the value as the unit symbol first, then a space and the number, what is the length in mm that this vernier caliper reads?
mm 27.8
